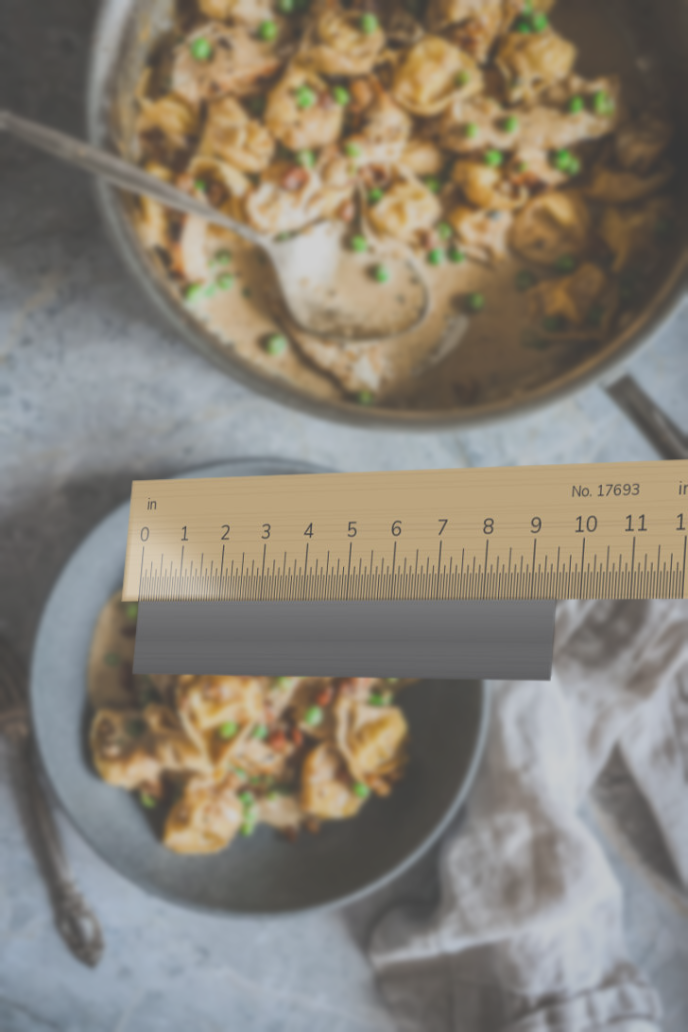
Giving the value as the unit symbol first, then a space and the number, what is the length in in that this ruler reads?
in 9.5
